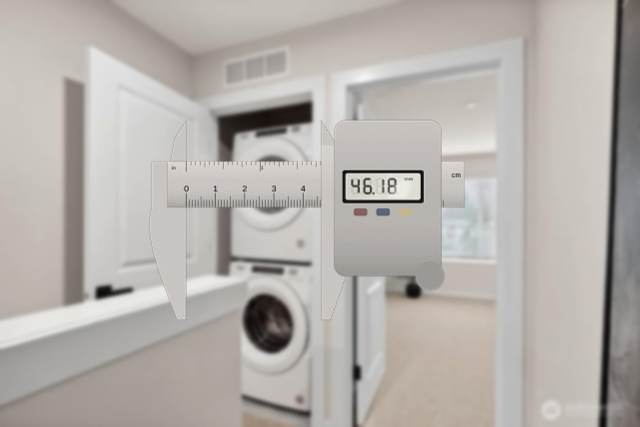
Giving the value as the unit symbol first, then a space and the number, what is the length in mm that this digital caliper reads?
mm 46.18
